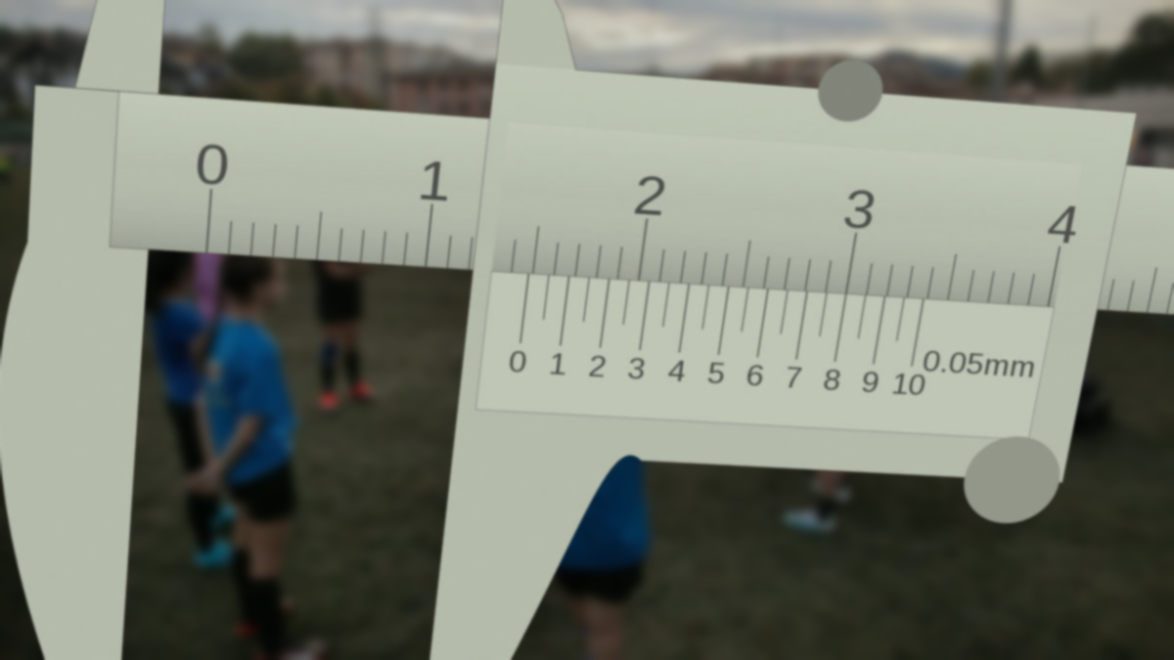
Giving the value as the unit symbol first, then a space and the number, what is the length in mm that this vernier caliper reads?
mm 14.8
